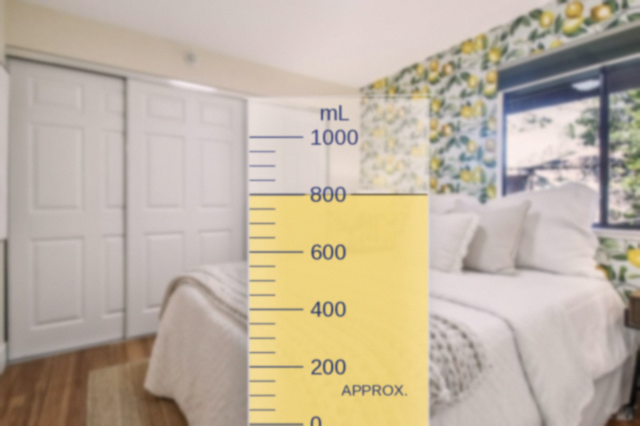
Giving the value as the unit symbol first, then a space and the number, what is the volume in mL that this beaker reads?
mL 800
